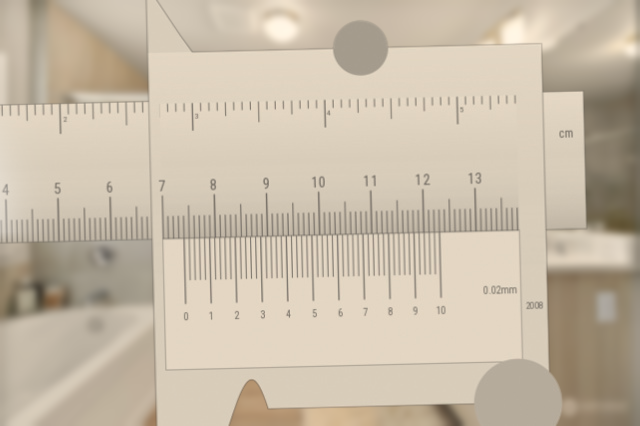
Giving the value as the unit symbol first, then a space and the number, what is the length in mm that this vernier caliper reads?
mm 74.0
